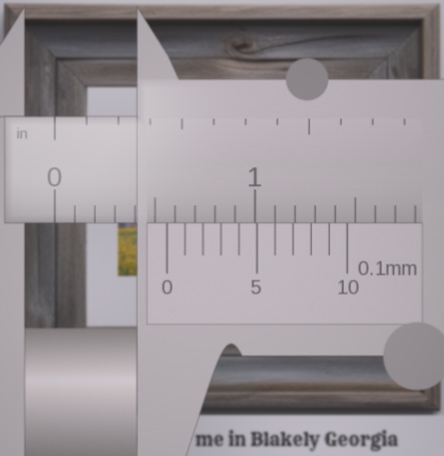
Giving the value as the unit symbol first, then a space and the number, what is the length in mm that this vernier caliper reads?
mm 5.6
